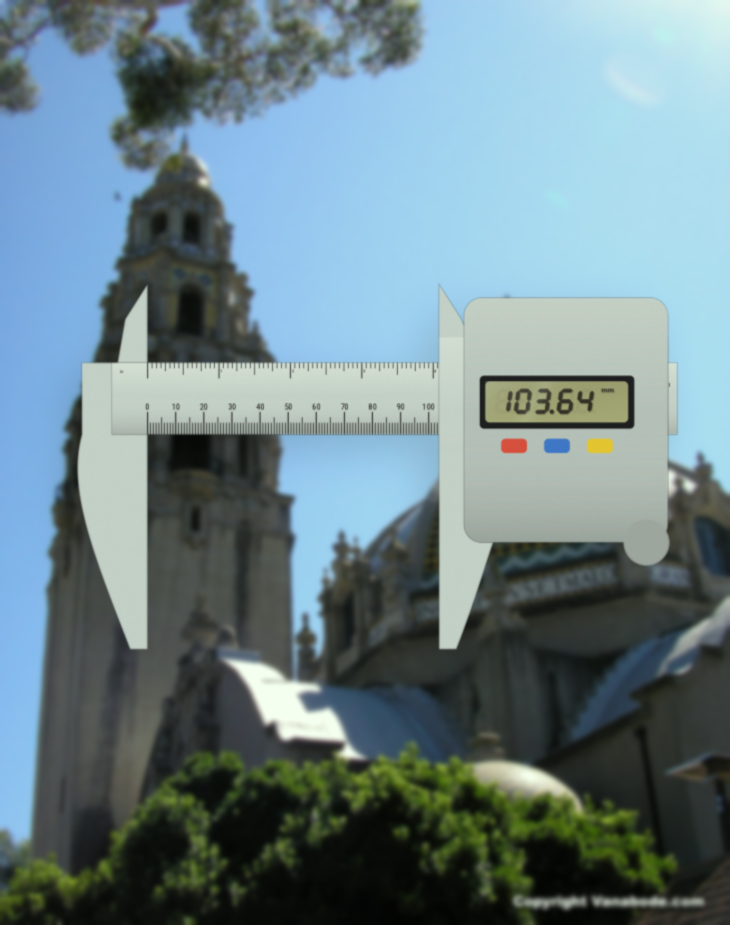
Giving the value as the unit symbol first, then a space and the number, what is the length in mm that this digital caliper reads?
mm 103.64
